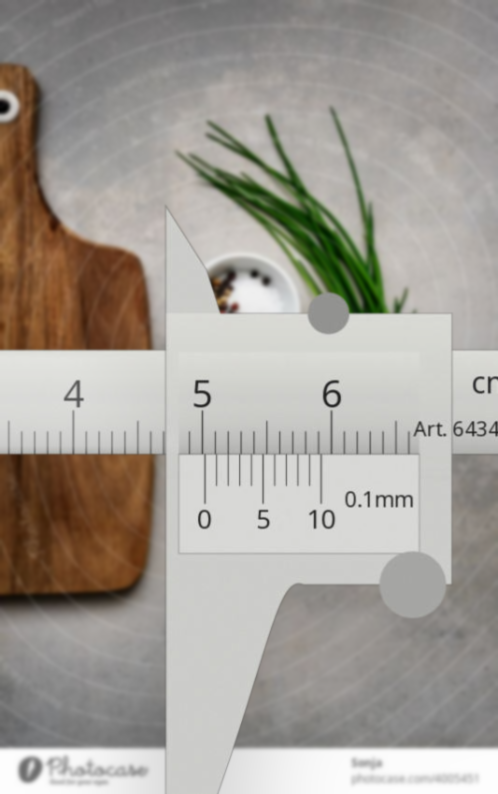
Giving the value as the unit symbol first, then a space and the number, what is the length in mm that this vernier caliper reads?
mm 50.2
